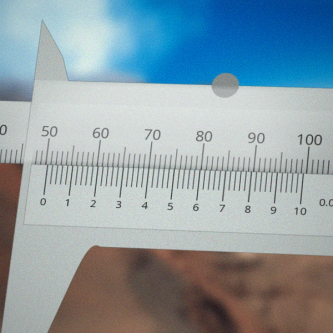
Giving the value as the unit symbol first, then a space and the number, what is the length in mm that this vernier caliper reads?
mm 50.4
